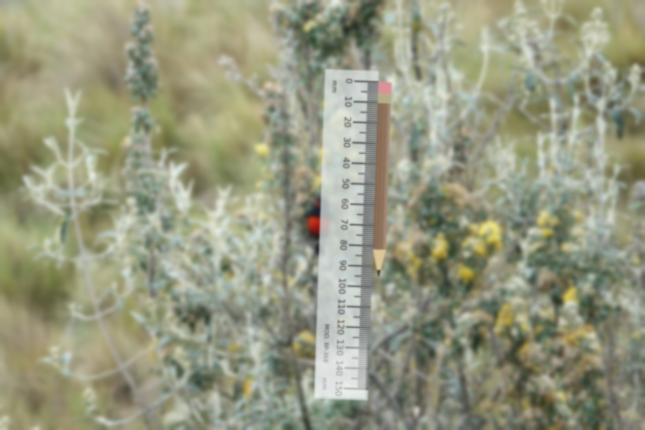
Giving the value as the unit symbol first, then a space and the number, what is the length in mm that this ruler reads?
mm 95
